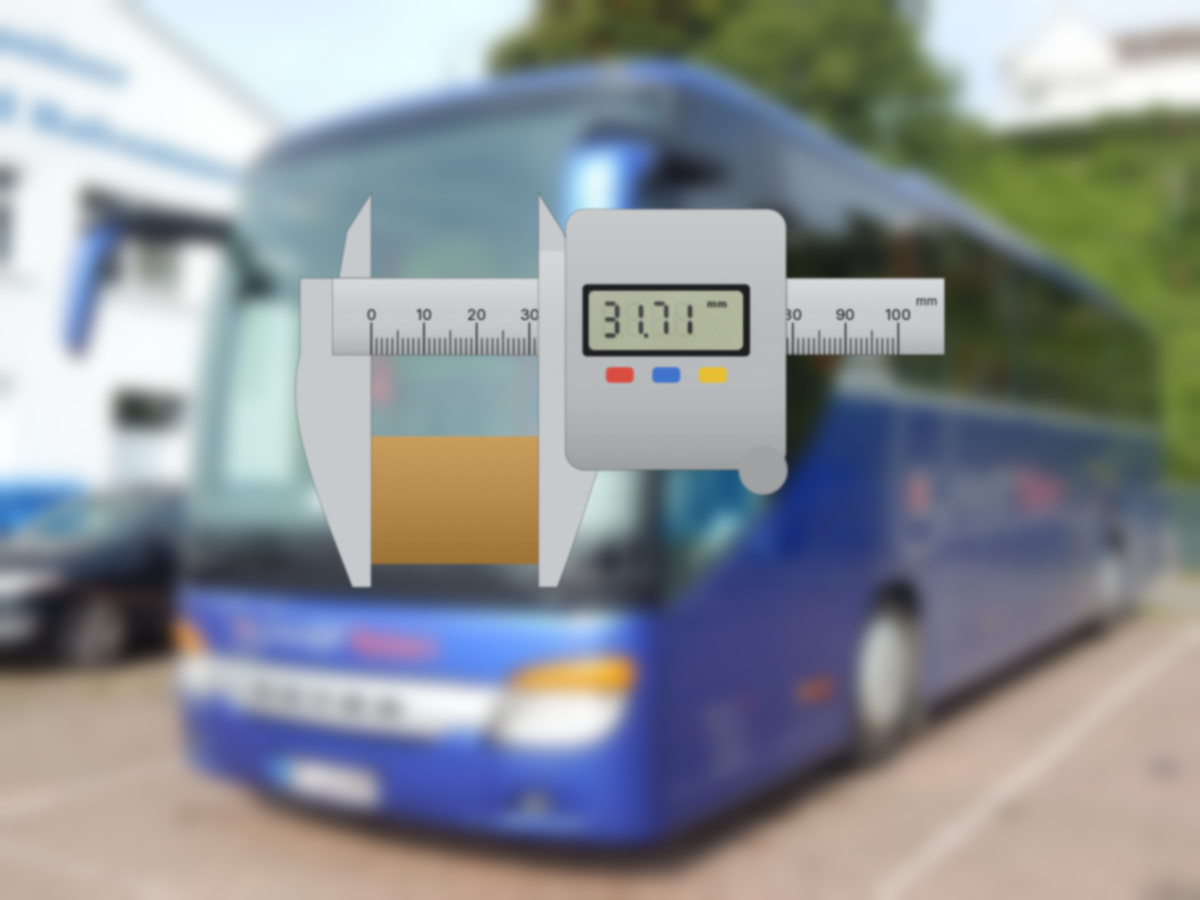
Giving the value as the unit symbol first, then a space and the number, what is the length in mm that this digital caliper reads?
mm 31.71
